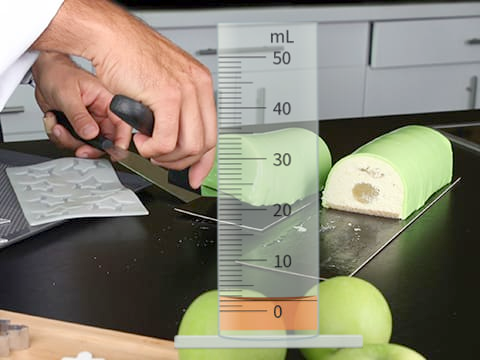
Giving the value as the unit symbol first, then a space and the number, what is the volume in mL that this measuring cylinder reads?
mL 2
